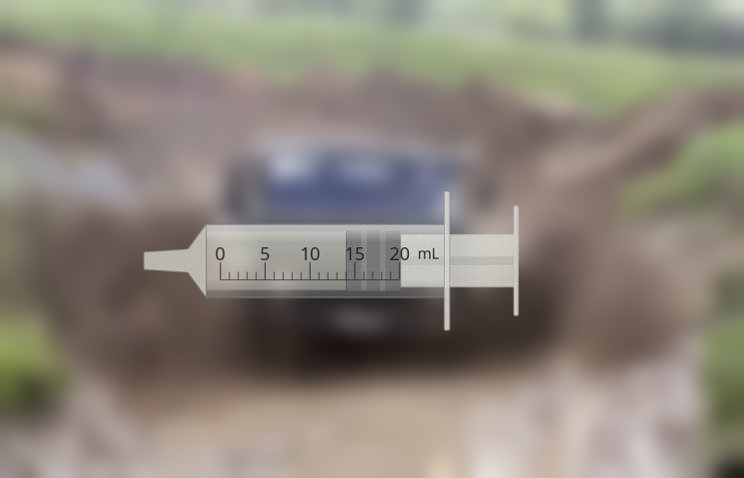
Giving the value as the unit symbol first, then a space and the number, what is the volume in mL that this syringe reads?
mL 14
